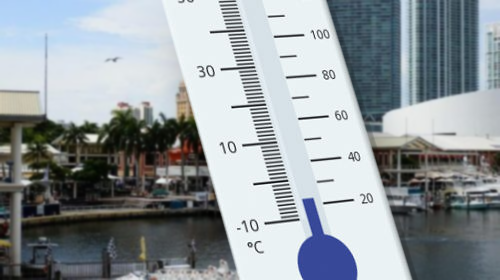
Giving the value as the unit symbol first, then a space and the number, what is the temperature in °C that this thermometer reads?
°C -5
